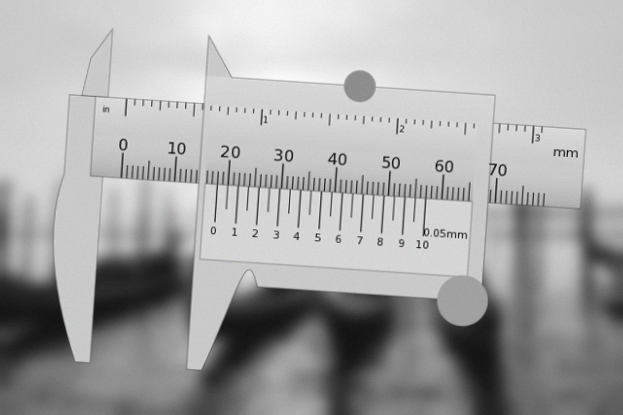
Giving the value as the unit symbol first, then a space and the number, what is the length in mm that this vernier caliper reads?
mm 18.0
